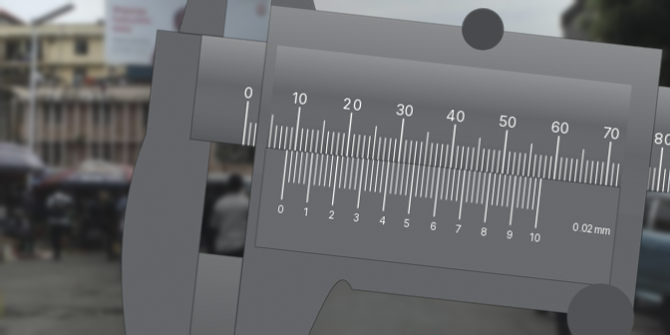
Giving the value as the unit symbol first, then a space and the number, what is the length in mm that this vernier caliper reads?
mm 8.5
